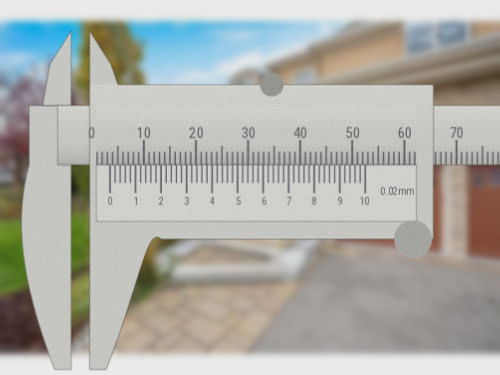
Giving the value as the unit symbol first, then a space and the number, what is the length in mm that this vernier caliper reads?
mm 3.5
